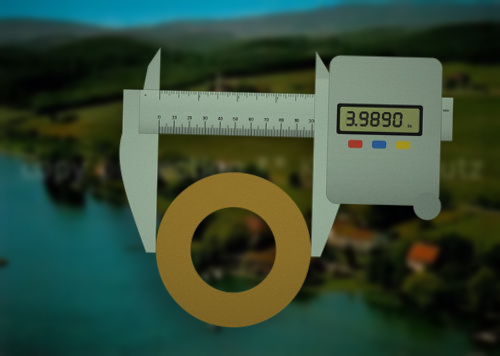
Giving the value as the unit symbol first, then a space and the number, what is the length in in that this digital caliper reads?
in 3.9890
